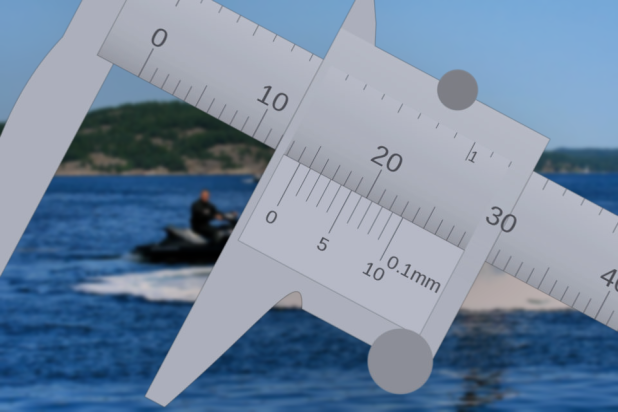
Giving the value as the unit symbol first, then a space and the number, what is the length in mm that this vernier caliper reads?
mm 14.2
